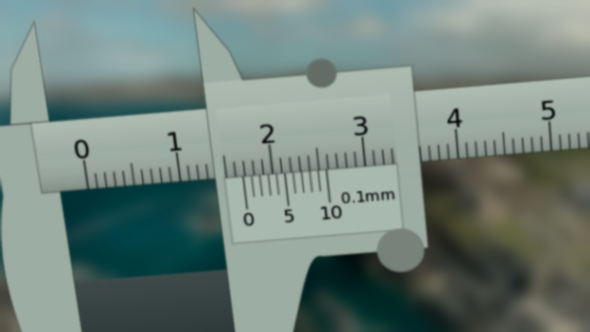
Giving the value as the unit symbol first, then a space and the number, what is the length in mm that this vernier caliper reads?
mm 16.8
